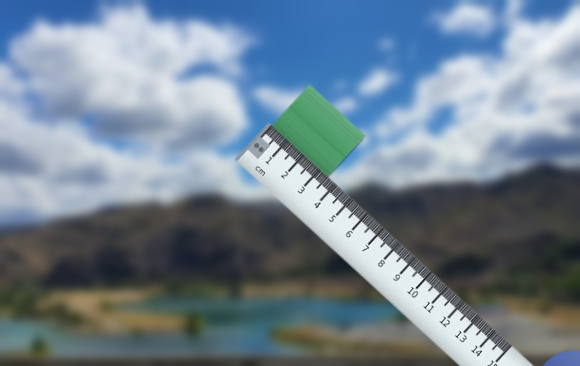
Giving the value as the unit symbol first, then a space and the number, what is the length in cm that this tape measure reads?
cm 3.5
